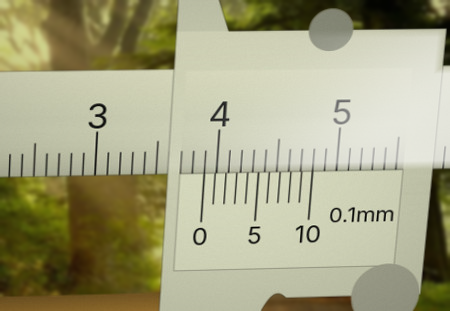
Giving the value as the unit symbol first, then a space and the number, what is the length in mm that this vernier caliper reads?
mm 39.0
